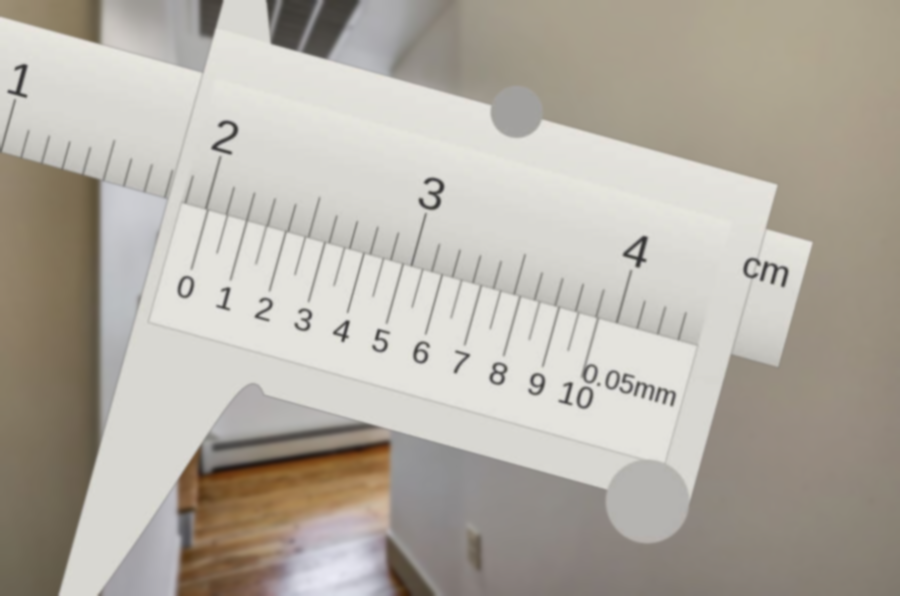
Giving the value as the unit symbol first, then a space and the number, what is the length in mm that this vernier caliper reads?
mm 20.1
